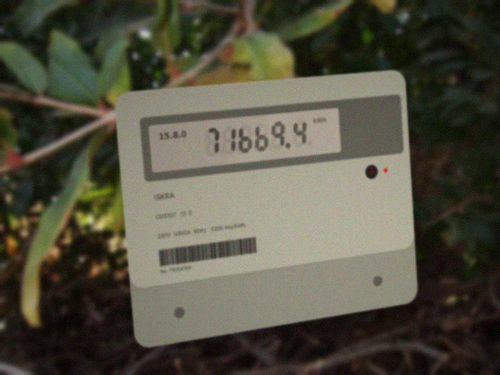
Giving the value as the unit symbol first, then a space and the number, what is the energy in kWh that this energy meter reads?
kWh 71669.4
